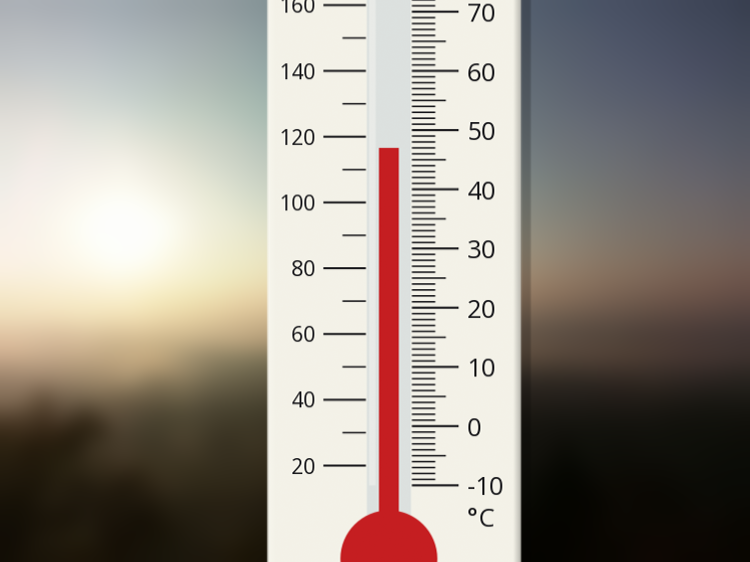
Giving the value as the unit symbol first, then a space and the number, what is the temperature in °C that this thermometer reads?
°C 47
